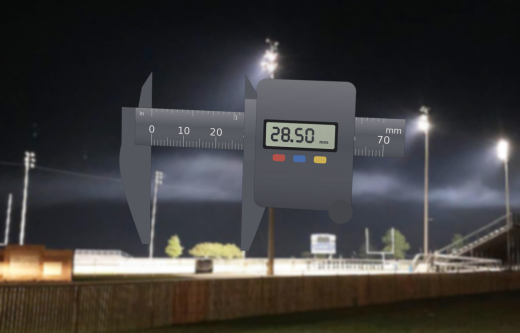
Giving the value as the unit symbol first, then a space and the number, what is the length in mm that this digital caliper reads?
mm 28.50
